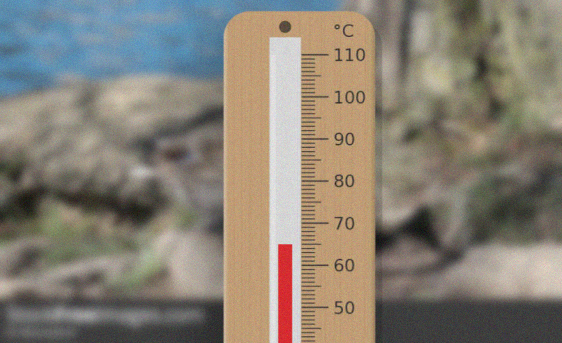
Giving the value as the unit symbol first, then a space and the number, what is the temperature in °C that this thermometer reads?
°C 65
